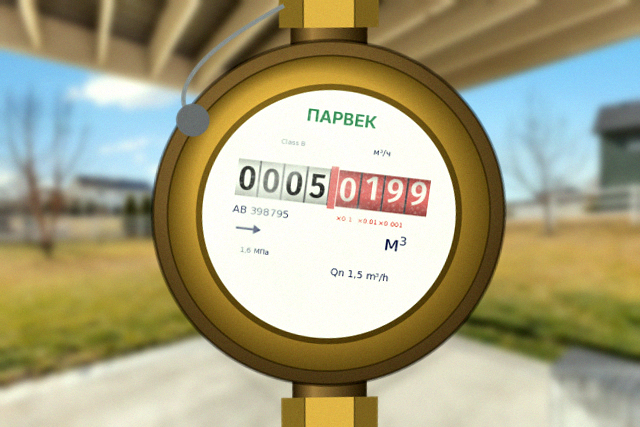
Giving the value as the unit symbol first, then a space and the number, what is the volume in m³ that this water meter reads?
m³ 5.0199
